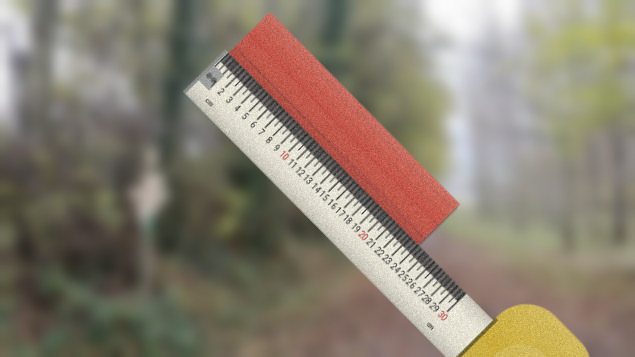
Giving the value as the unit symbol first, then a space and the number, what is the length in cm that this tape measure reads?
cm 24
